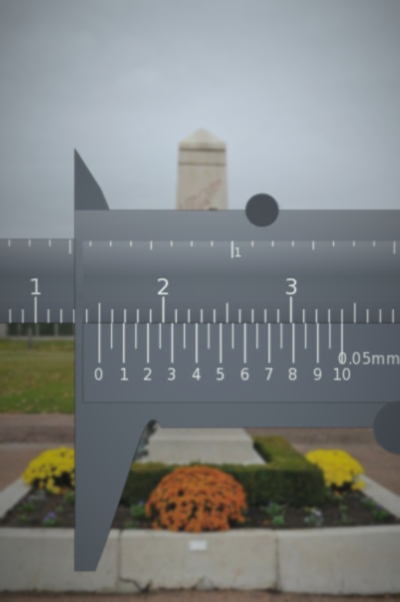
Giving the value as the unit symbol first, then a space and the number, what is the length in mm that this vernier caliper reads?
mm 15.0
